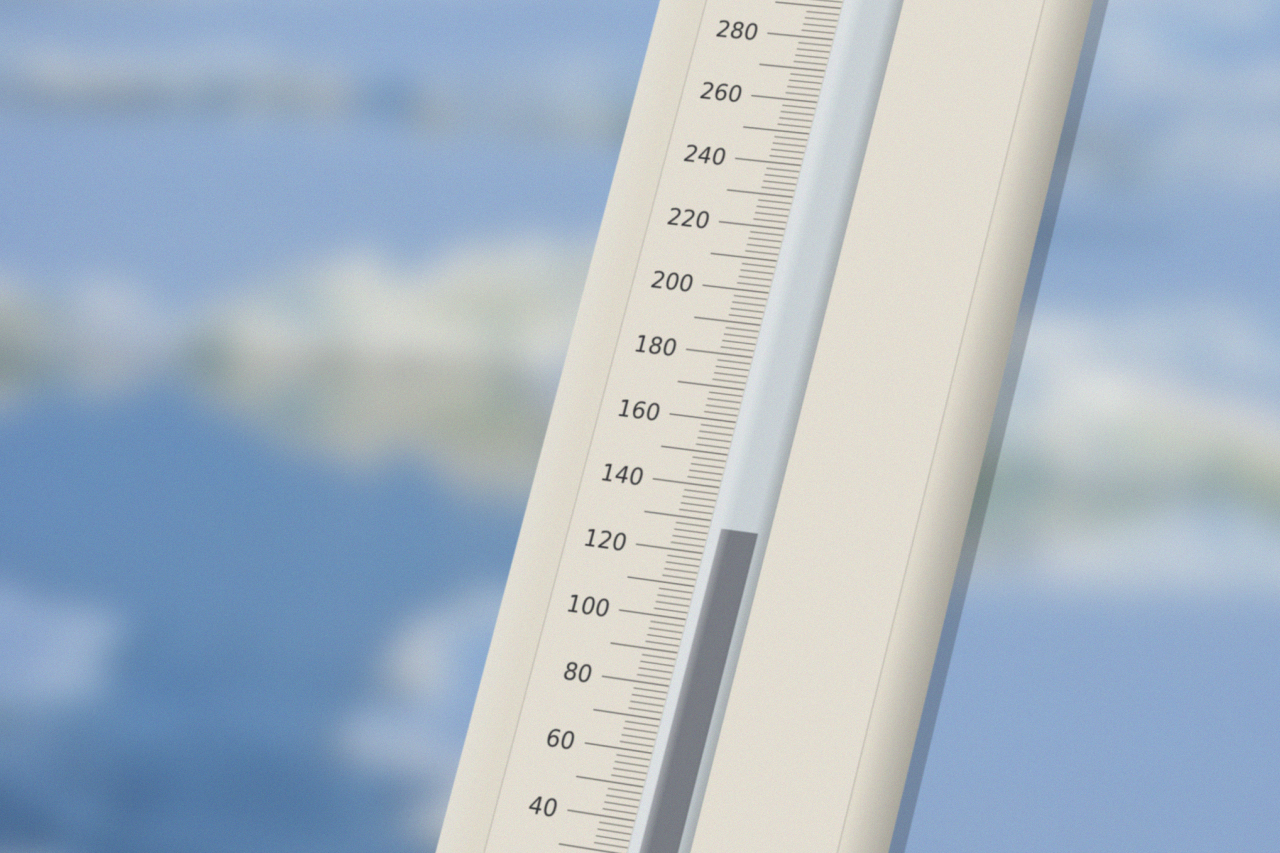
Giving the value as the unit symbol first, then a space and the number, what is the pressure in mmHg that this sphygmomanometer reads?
mmHg 128
